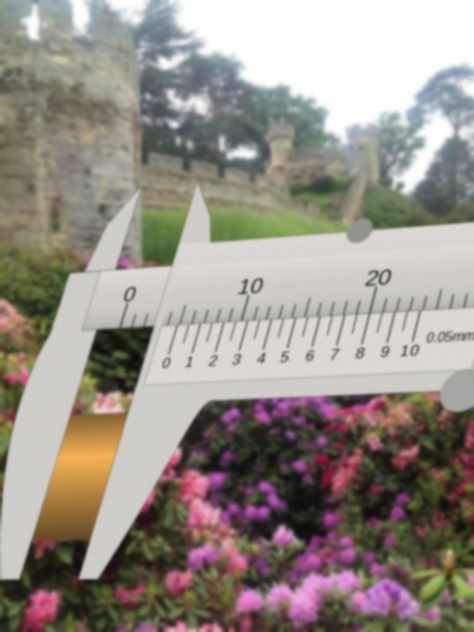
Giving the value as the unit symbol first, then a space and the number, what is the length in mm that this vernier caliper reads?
mm 4.8
